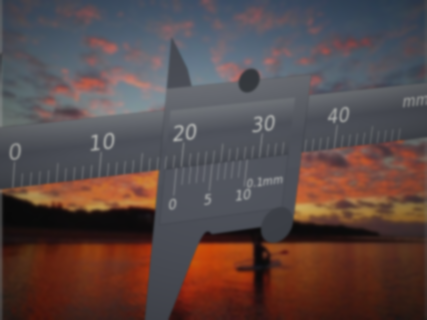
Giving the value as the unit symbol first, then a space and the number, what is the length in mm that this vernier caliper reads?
mm 19.4
